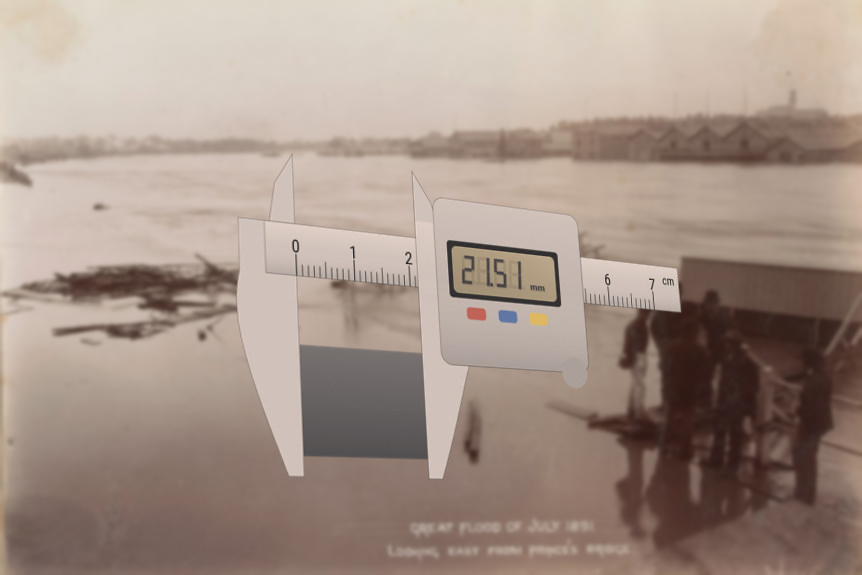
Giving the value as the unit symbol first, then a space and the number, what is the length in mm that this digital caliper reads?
mm 21.51
